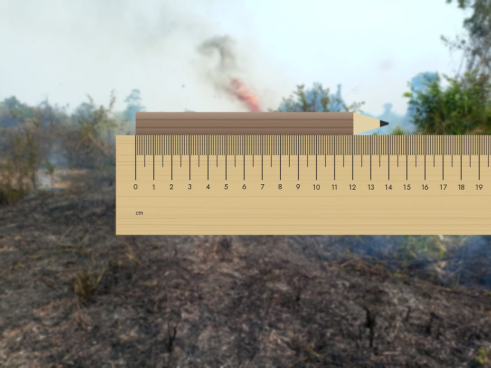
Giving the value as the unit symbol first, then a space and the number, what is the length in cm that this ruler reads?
cm 14
